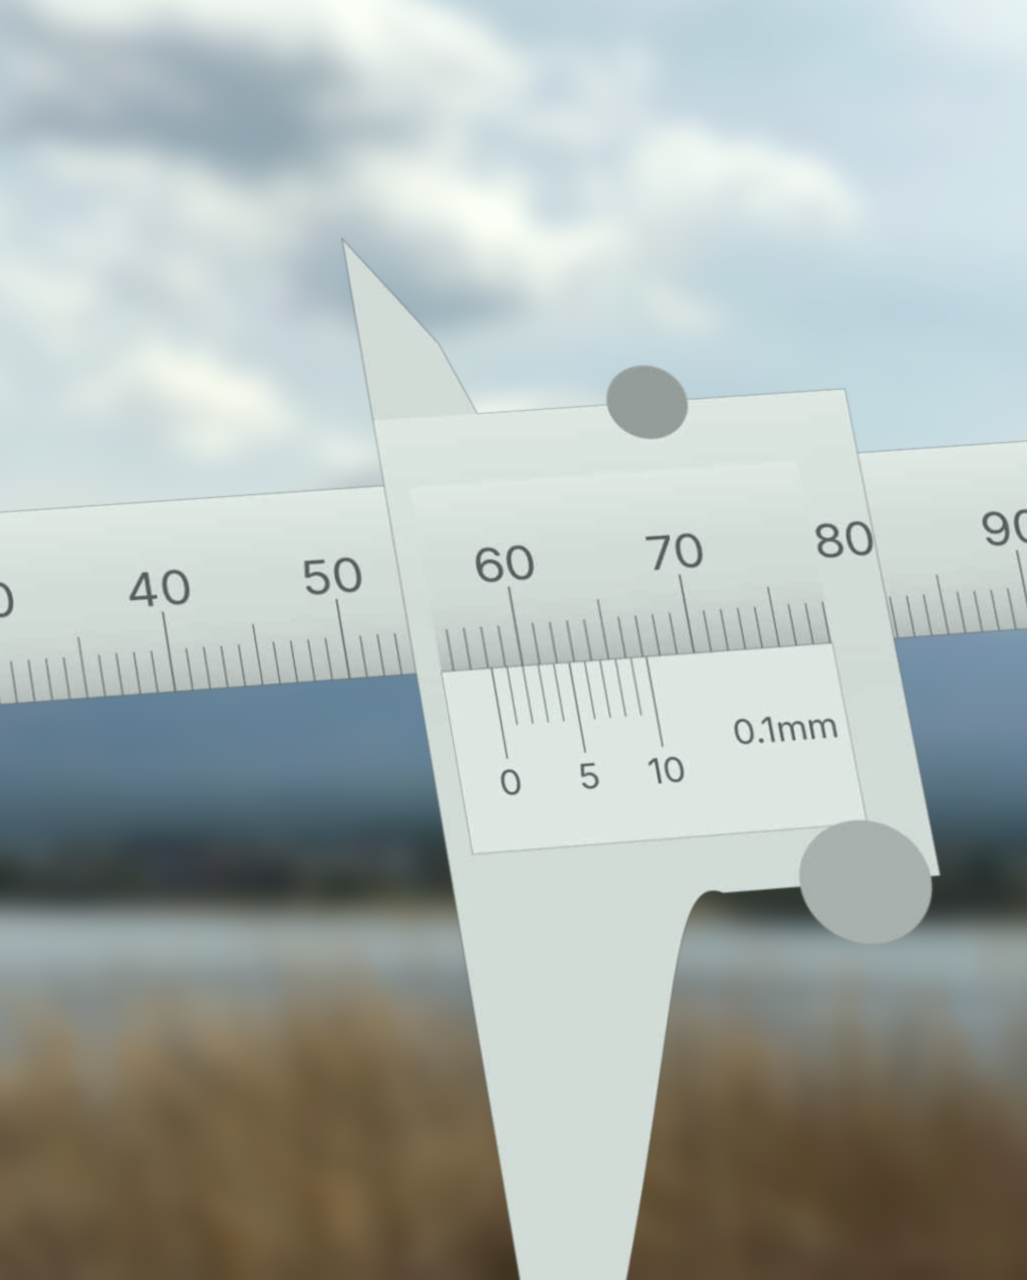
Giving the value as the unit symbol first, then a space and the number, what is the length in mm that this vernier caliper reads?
mm 58.2
